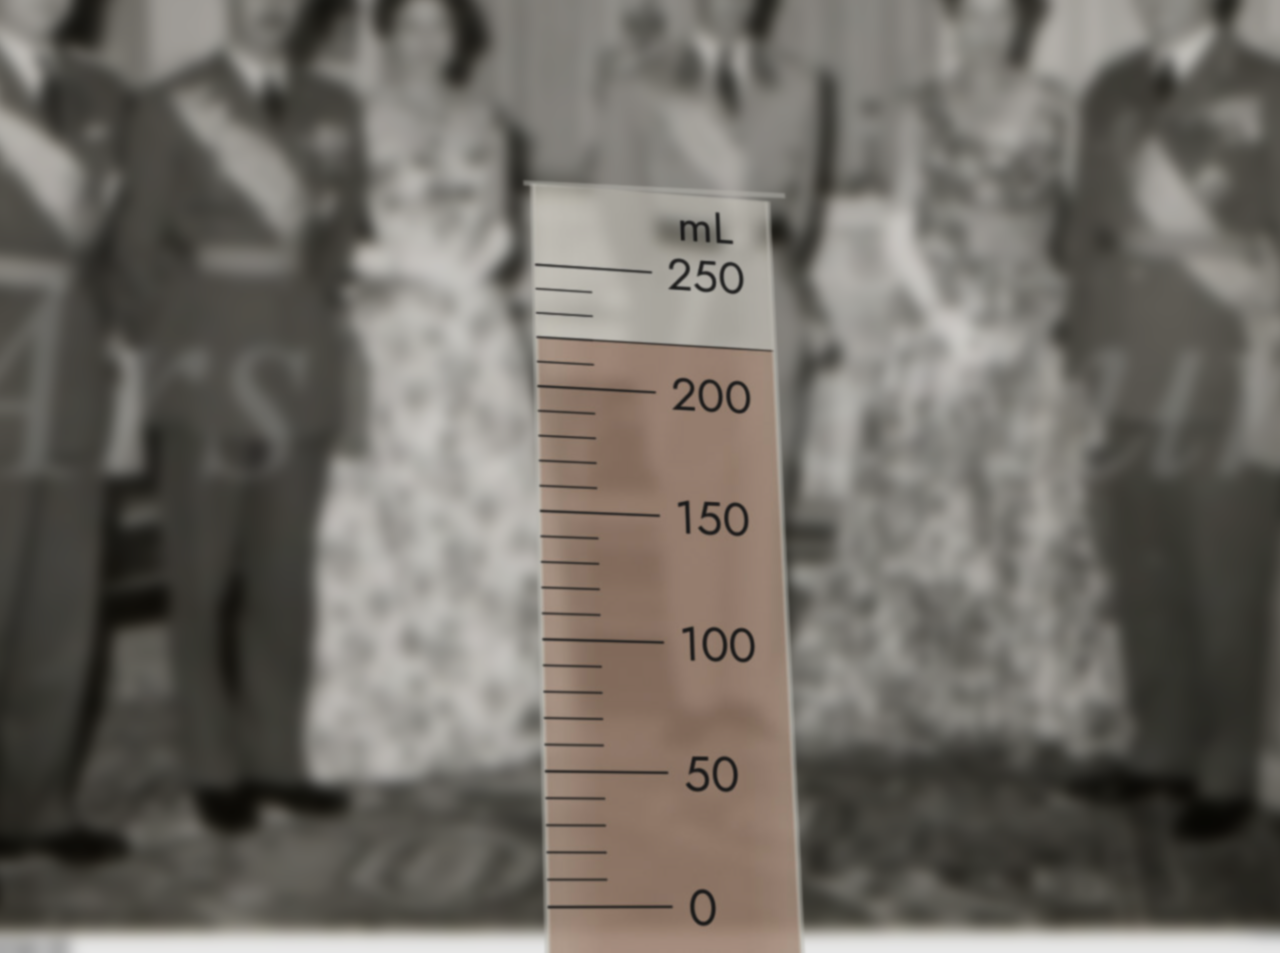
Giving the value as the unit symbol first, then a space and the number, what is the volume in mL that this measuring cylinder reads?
mL 220
